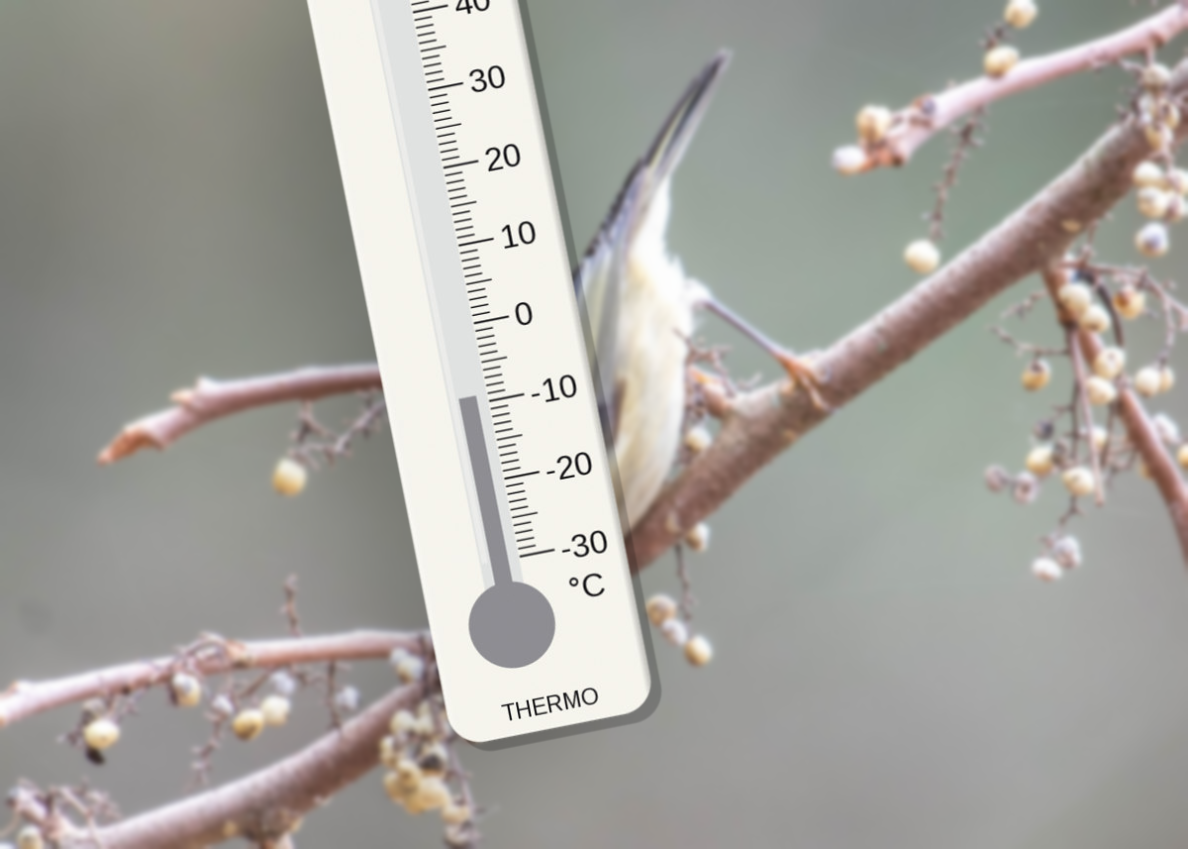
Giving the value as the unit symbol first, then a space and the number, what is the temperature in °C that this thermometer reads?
°C -9
